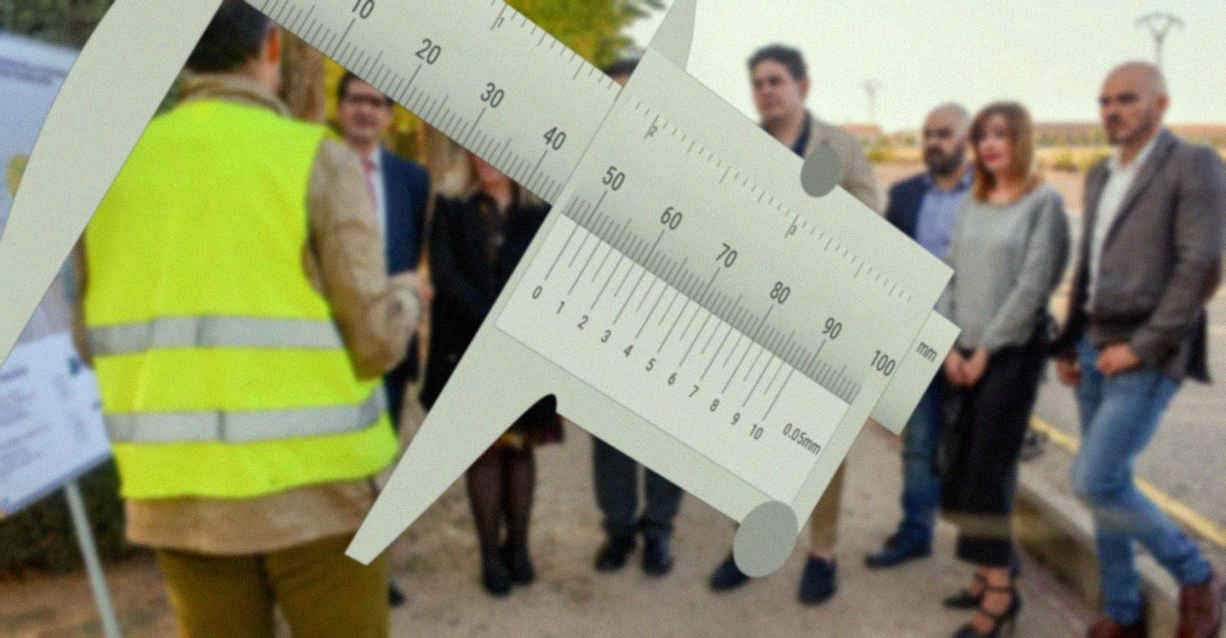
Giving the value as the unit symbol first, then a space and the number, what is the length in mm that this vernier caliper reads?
mm 49.0
